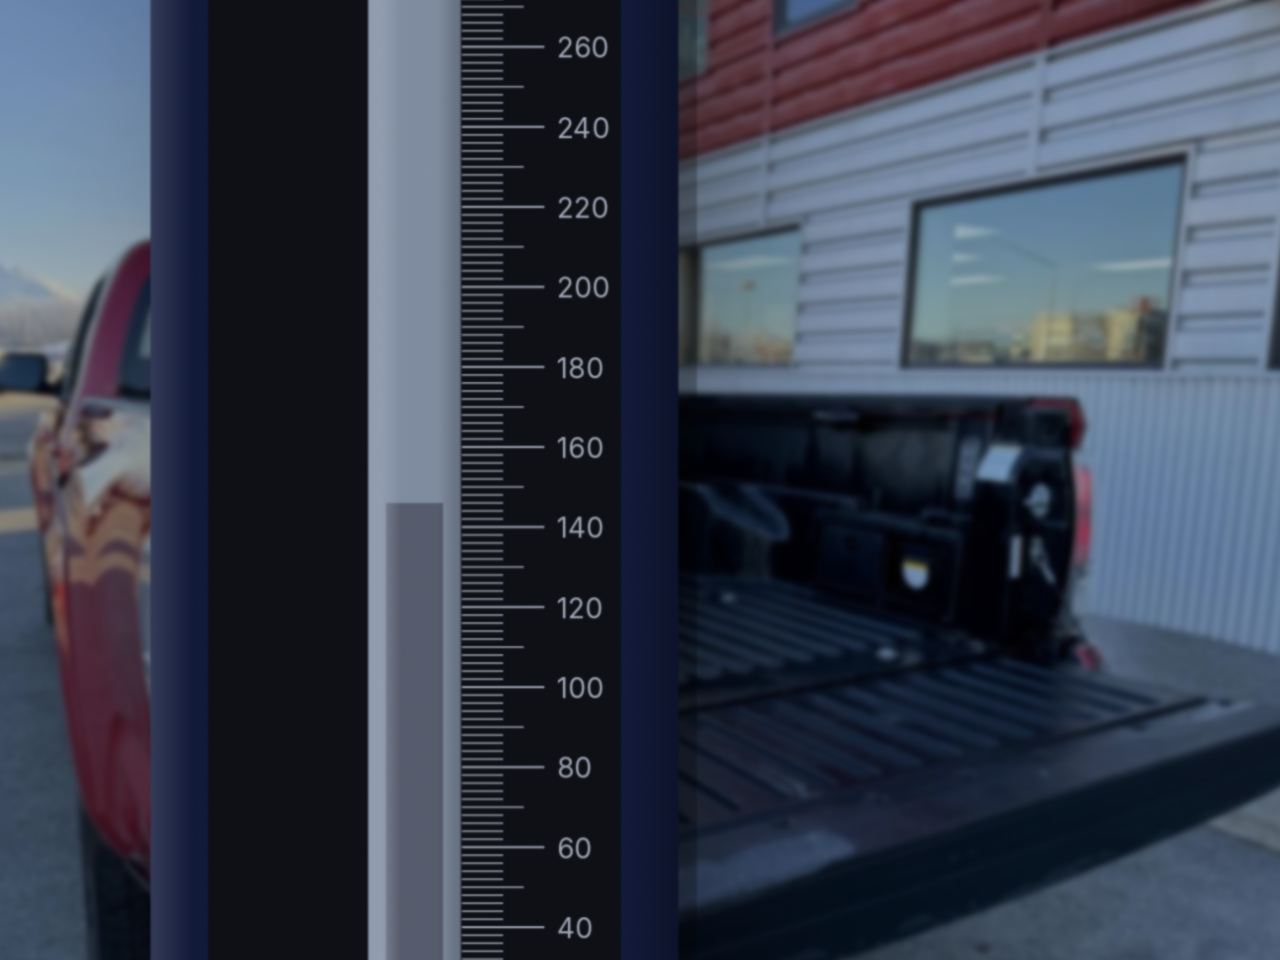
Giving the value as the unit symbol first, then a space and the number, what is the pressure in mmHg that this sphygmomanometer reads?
mmHg 146
